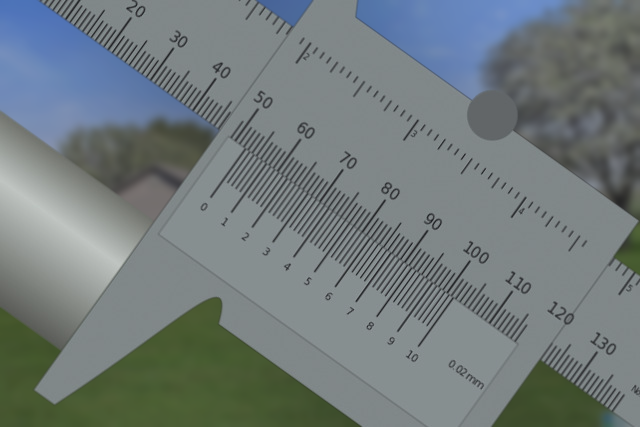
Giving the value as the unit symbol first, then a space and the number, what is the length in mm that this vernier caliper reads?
mm 52.5
